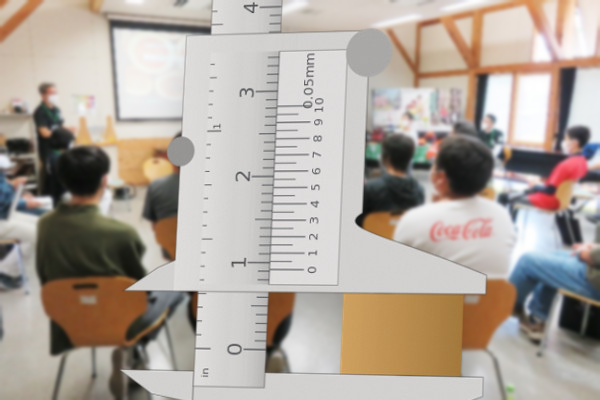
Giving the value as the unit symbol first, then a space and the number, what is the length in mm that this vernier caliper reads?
mm 9.2
